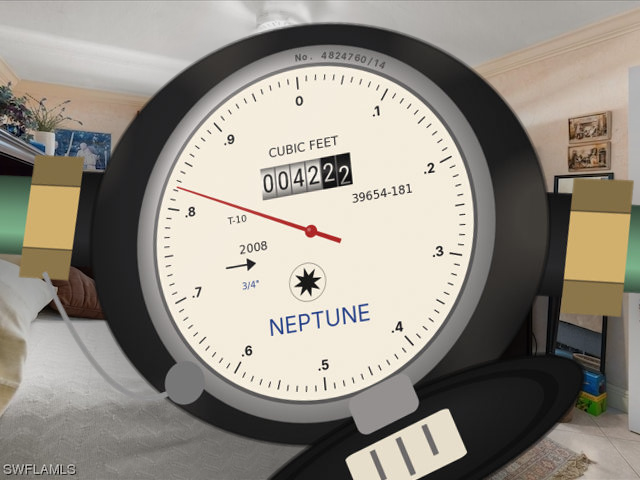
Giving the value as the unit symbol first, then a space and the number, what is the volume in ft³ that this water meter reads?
ft³ 4221.82
